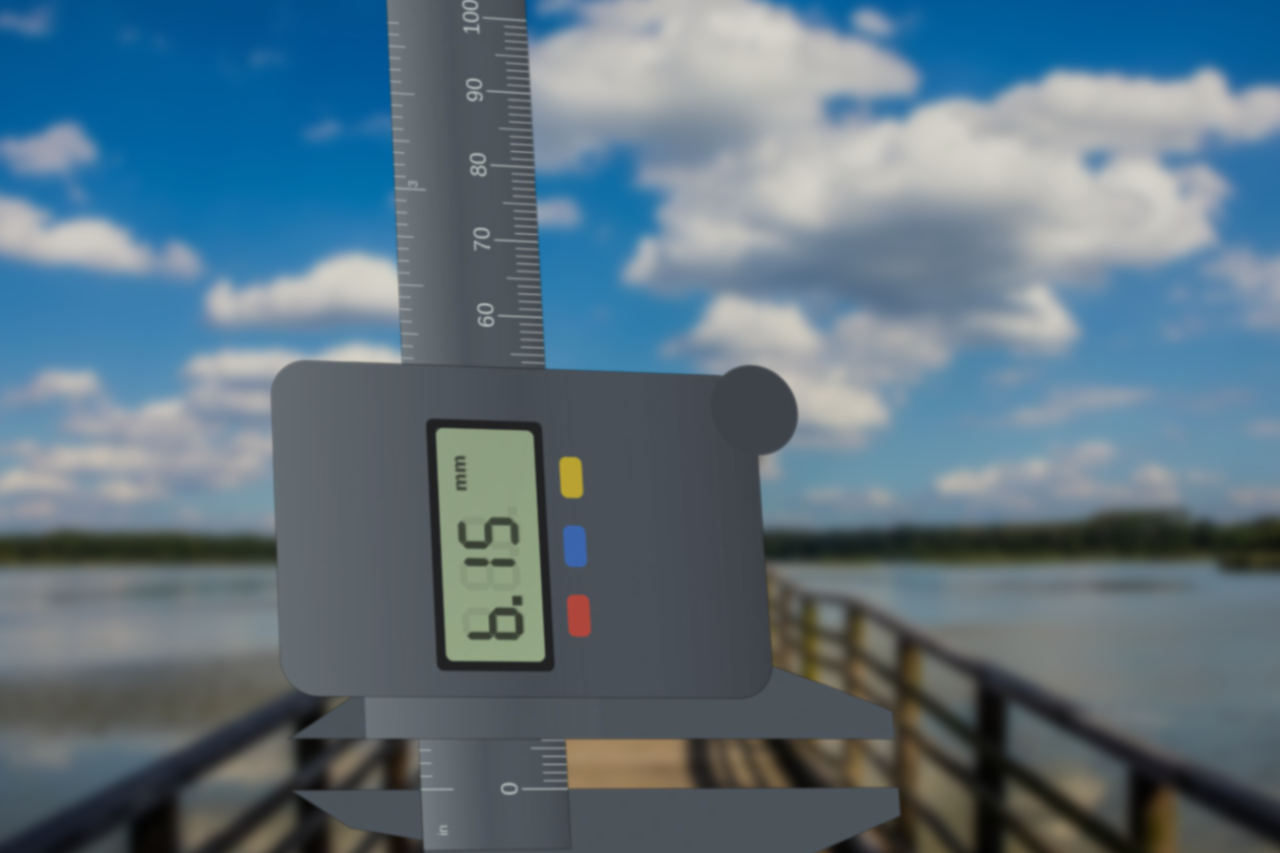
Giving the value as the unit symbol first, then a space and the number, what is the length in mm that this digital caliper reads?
mm 6.15
